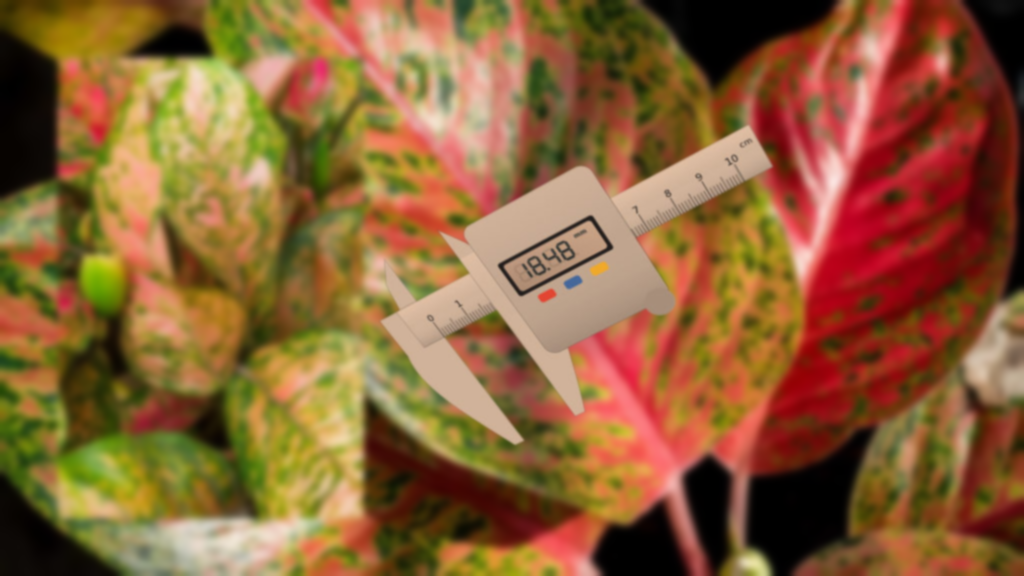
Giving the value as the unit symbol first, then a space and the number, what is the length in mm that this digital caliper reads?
mm 18.48
